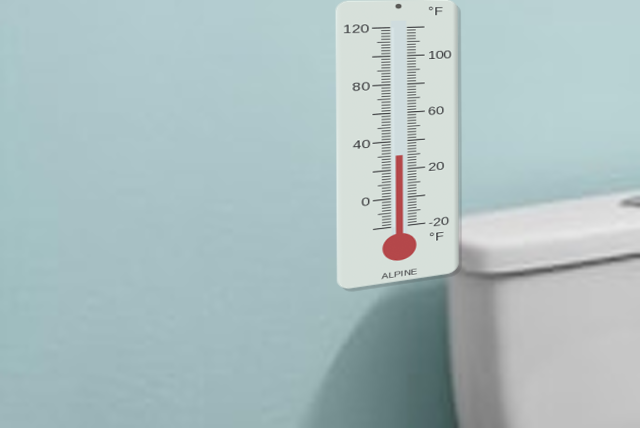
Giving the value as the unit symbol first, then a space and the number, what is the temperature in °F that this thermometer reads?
°F 30
